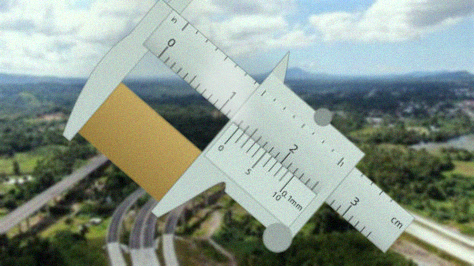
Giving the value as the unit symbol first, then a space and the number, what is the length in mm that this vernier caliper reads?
mm 13.2
